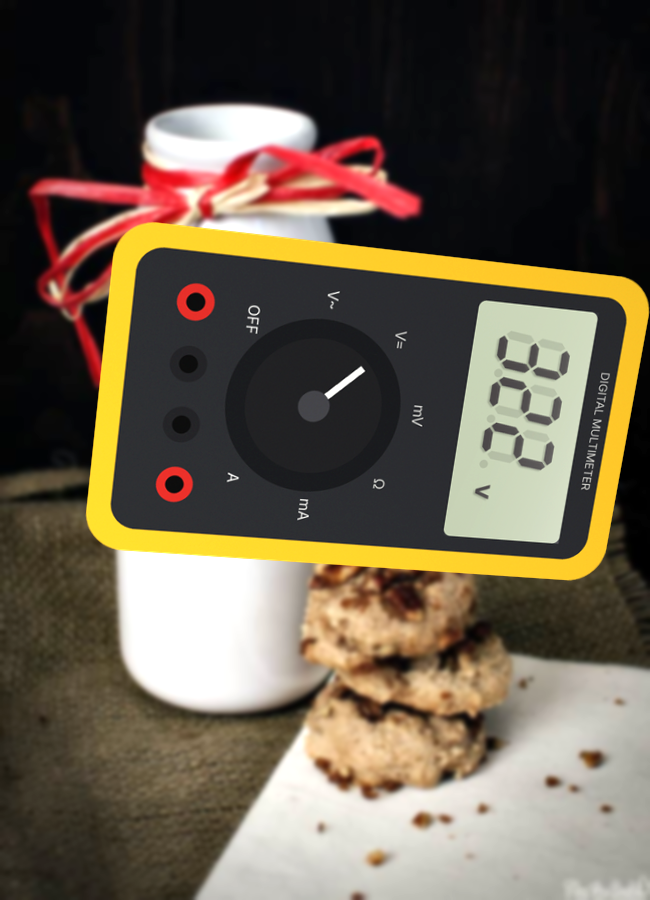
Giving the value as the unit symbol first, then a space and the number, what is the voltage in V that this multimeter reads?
V 322
